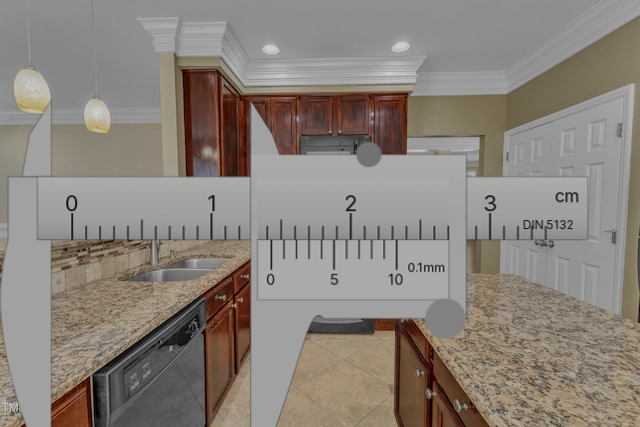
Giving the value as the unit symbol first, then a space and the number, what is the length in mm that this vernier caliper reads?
mm 14.3
